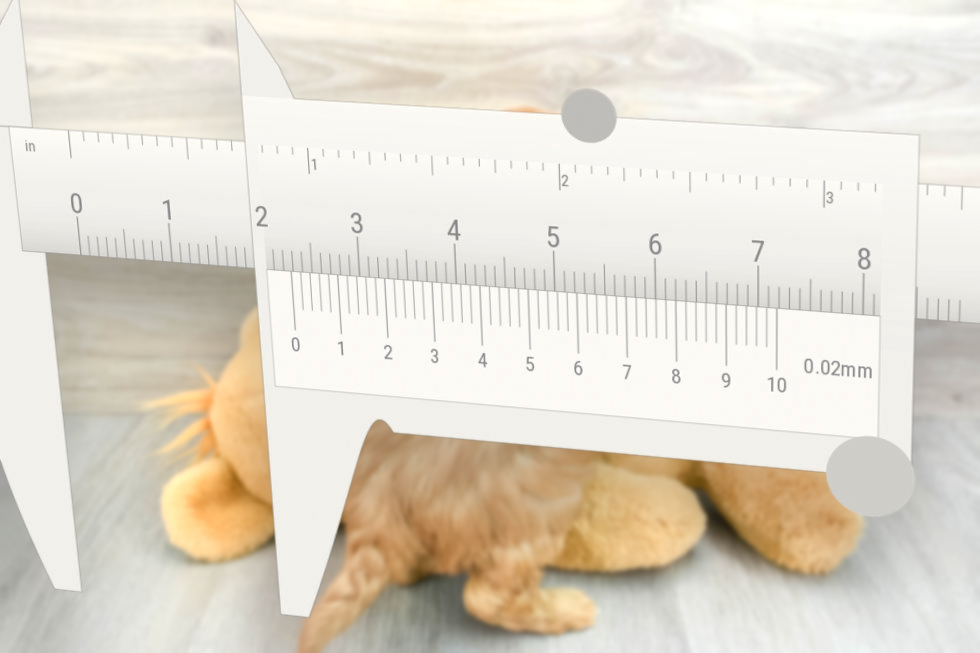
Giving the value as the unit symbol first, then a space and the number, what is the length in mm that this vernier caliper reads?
mm 22.8
